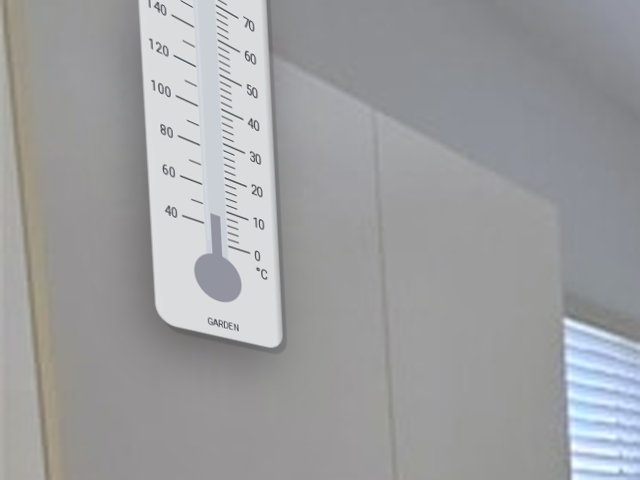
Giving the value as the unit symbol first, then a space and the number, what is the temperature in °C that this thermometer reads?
°C 8
